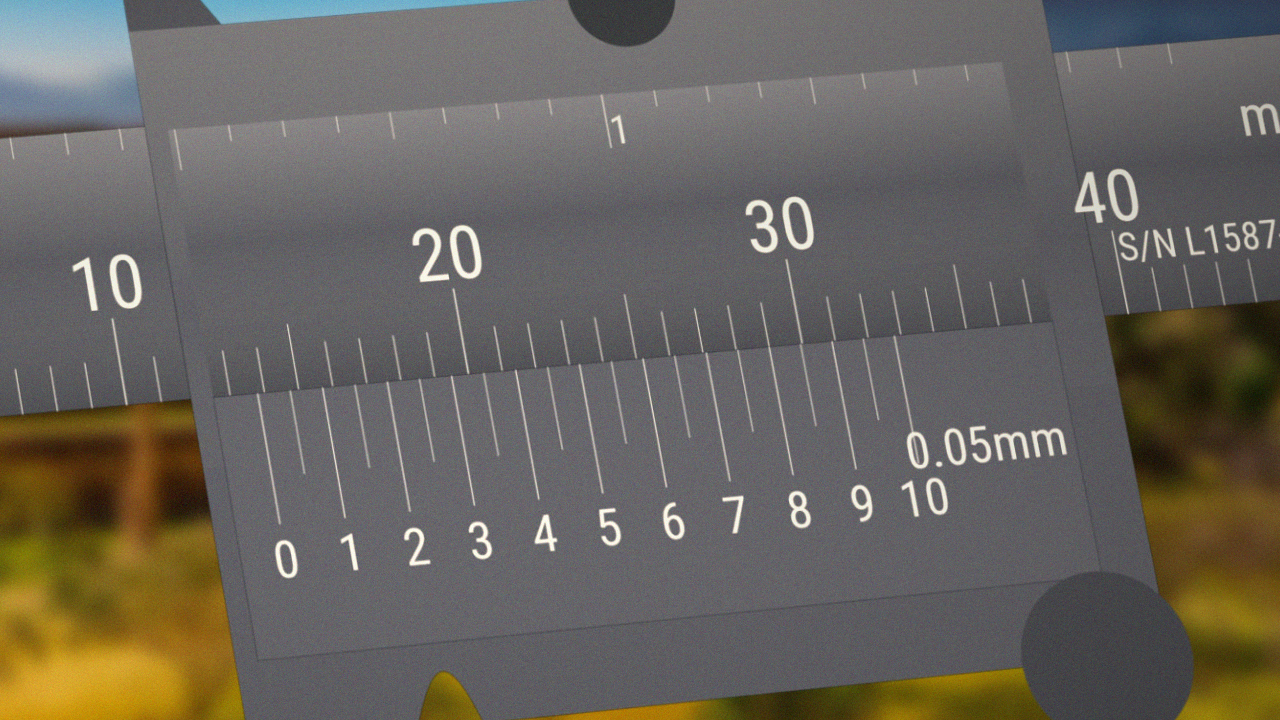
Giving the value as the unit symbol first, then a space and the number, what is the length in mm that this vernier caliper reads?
mm 13.80
